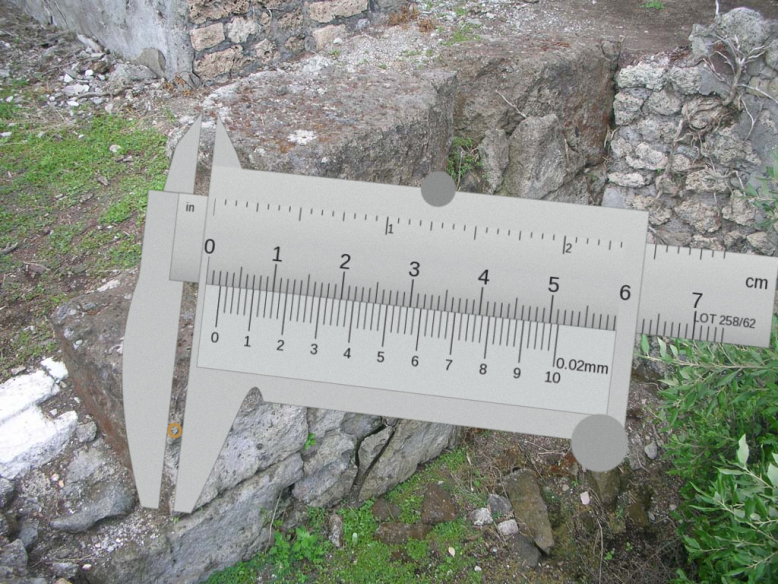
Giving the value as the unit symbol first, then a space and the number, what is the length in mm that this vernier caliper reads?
mm 2.2
